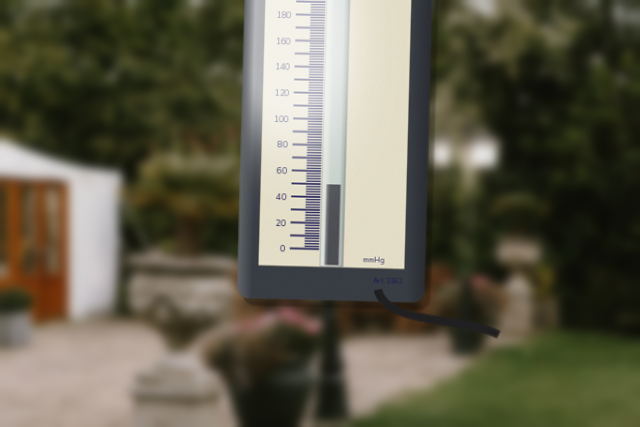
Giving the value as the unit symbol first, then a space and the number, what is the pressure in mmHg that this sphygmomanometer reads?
mmHg 50
